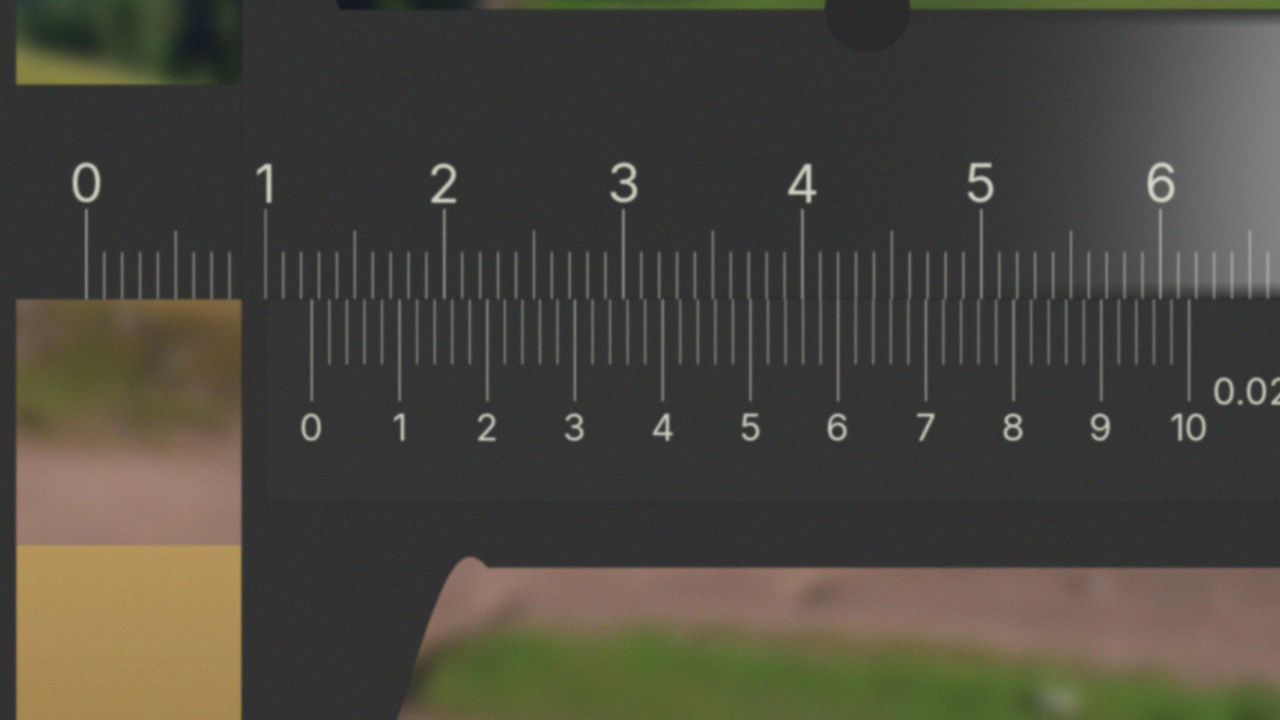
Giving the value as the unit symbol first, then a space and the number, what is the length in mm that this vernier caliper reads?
mm 12.6
